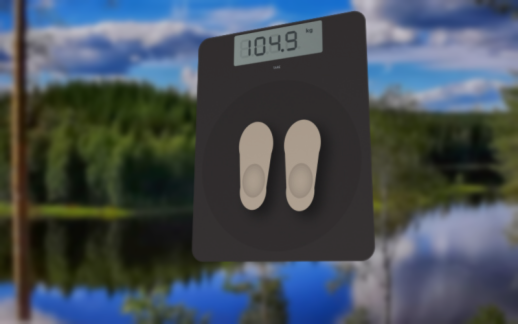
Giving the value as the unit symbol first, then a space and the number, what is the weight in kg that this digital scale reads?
kg 104.9
